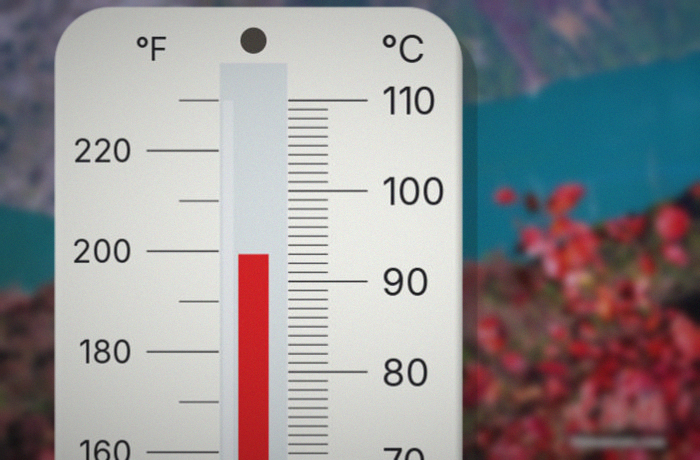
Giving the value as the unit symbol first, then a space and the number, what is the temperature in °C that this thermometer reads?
°C 93
